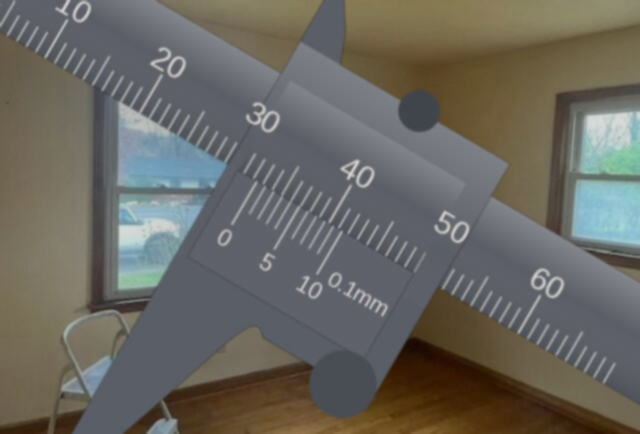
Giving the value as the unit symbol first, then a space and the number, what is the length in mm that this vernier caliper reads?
mm 32.4
